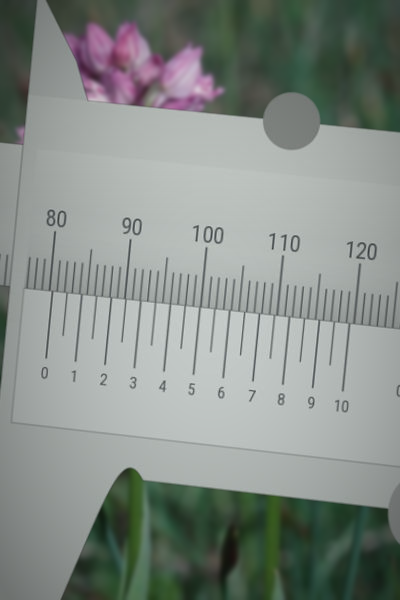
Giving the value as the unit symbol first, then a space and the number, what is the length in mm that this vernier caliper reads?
mm 80.4
